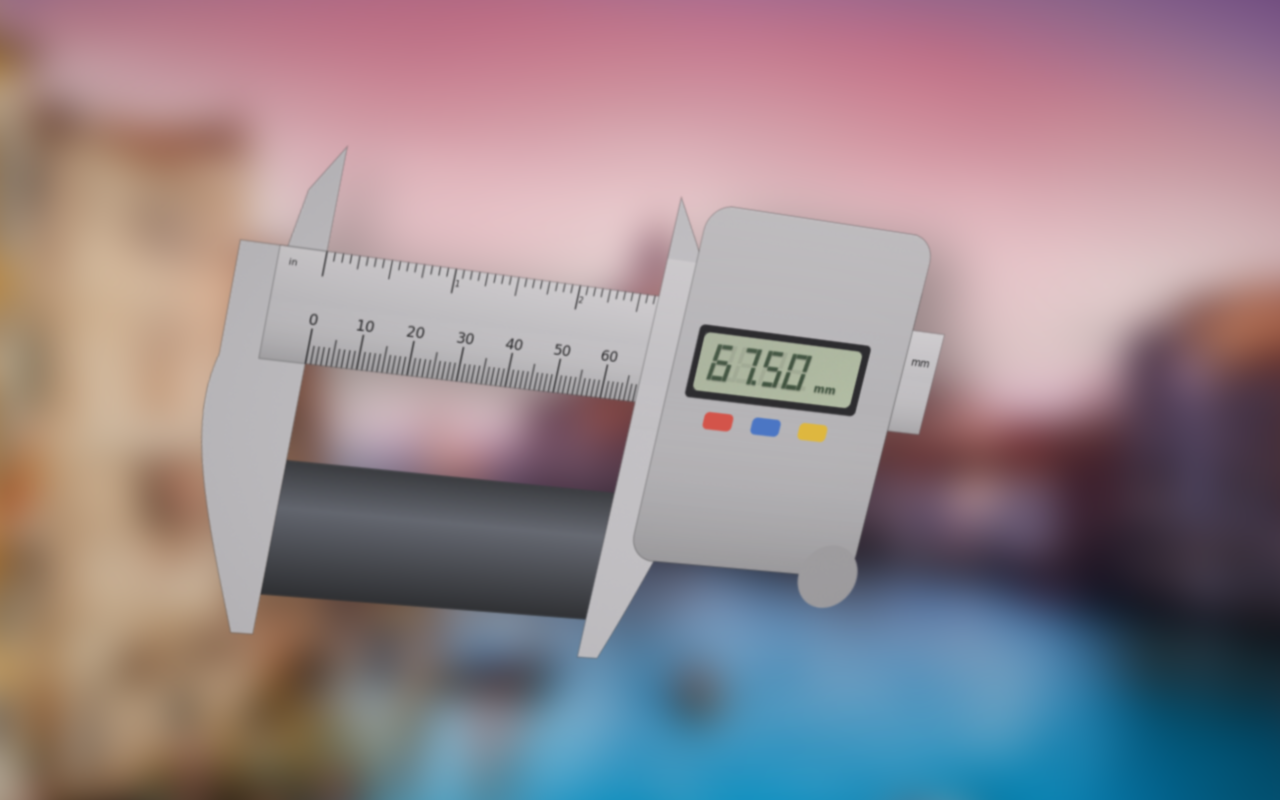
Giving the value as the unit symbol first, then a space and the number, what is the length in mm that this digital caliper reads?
mm 67.50
